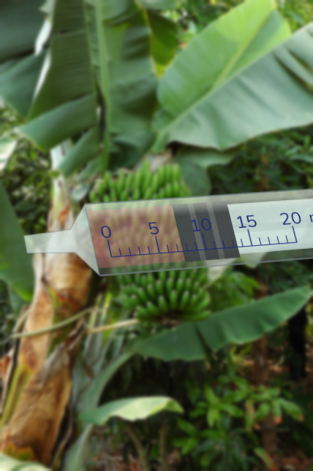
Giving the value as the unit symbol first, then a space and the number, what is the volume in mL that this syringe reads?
mL 7.5
